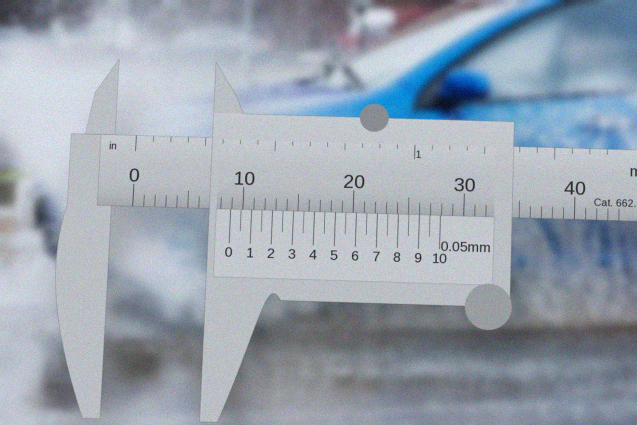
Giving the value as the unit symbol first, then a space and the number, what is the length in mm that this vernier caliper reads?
mm 8.9
